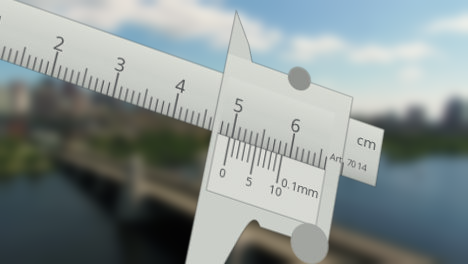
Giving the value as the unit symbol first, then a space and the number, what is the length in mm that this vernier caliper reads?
mm 49.6
